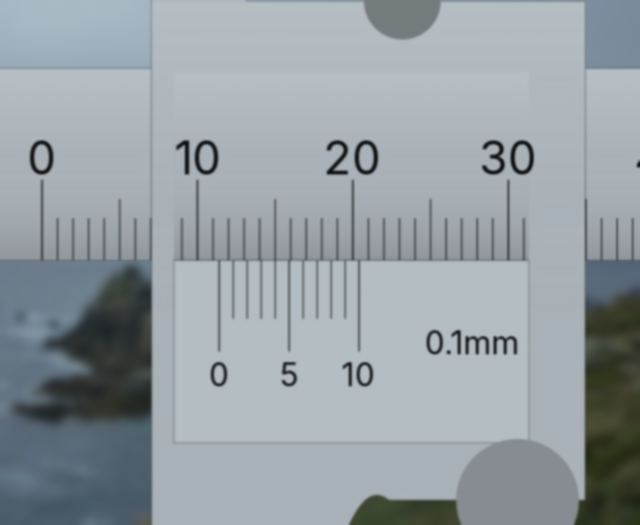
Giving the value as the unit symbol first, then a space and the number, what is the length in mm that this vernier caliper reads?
mm 11.4
